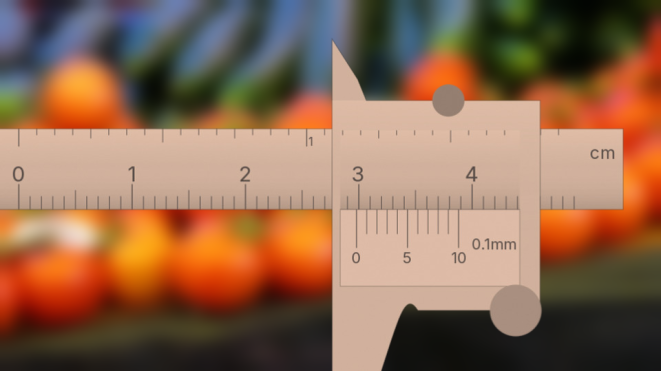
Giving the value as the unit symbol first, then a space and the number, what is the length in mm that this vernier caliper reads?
mm 29.8
